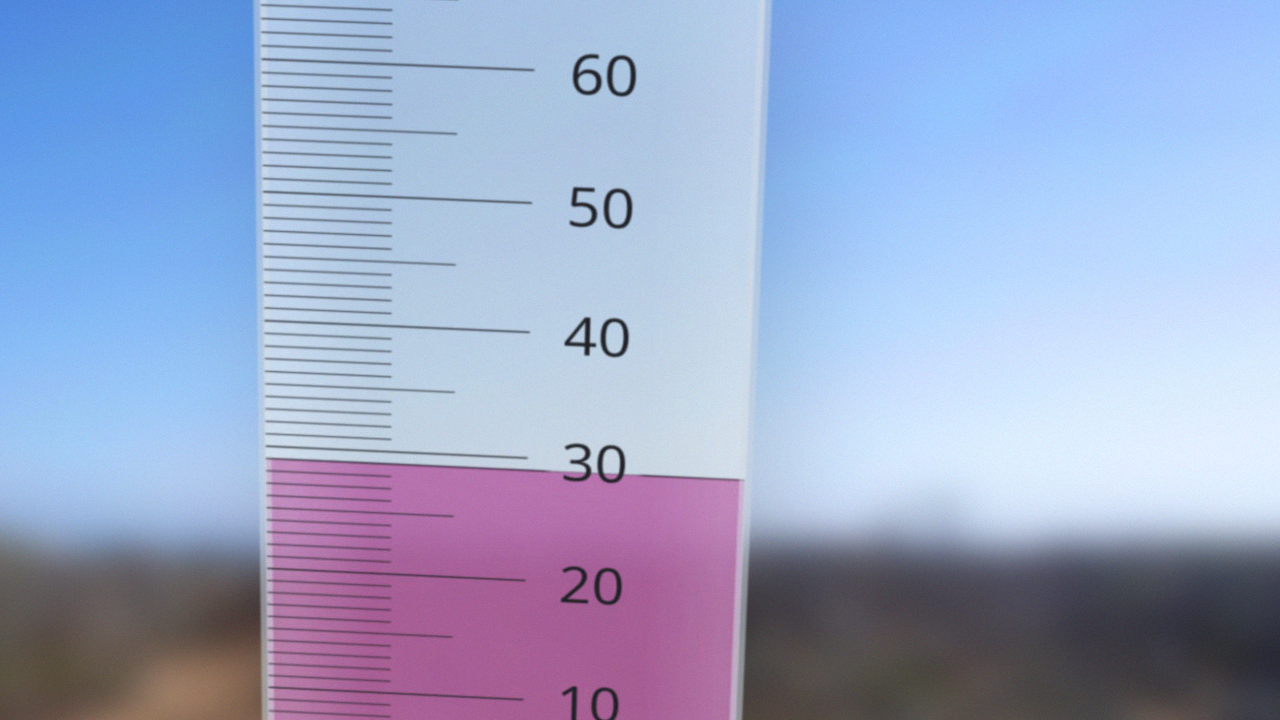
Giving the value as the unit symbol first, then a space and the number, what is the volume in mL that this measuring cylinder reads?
mL 29
